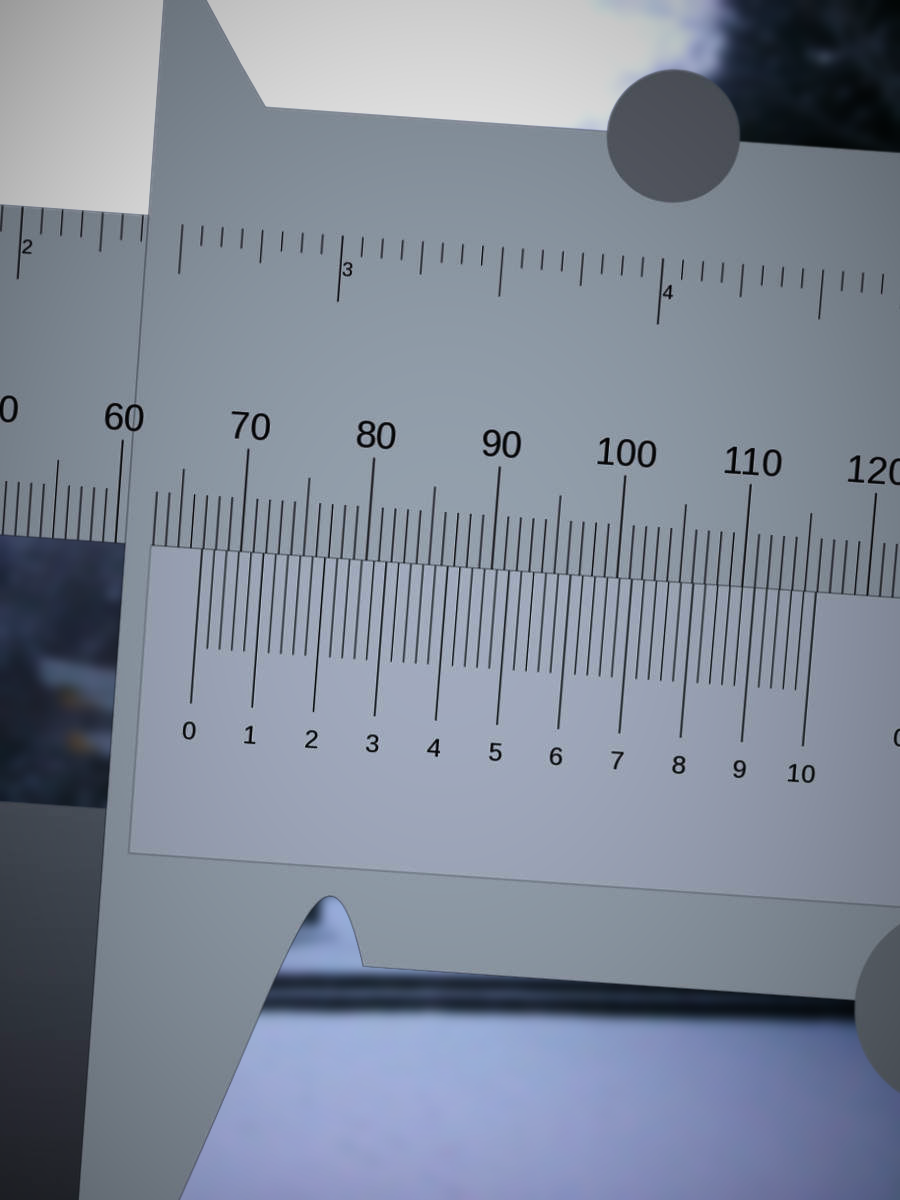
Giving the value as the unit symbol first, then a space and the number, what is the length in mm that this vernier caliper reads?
mm 66.9
